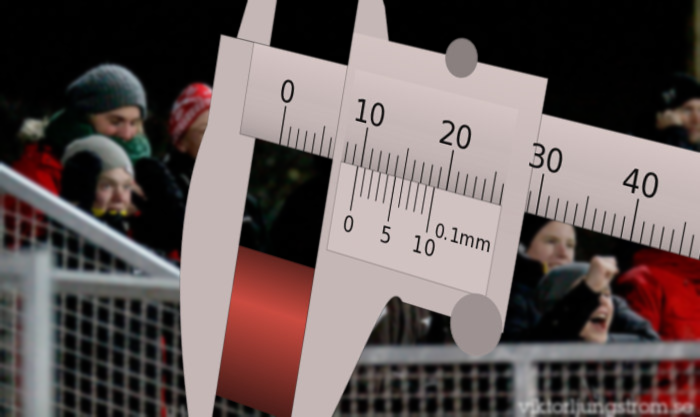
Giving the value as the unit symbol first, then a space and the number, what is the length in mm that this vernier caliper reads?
mm 9.6
